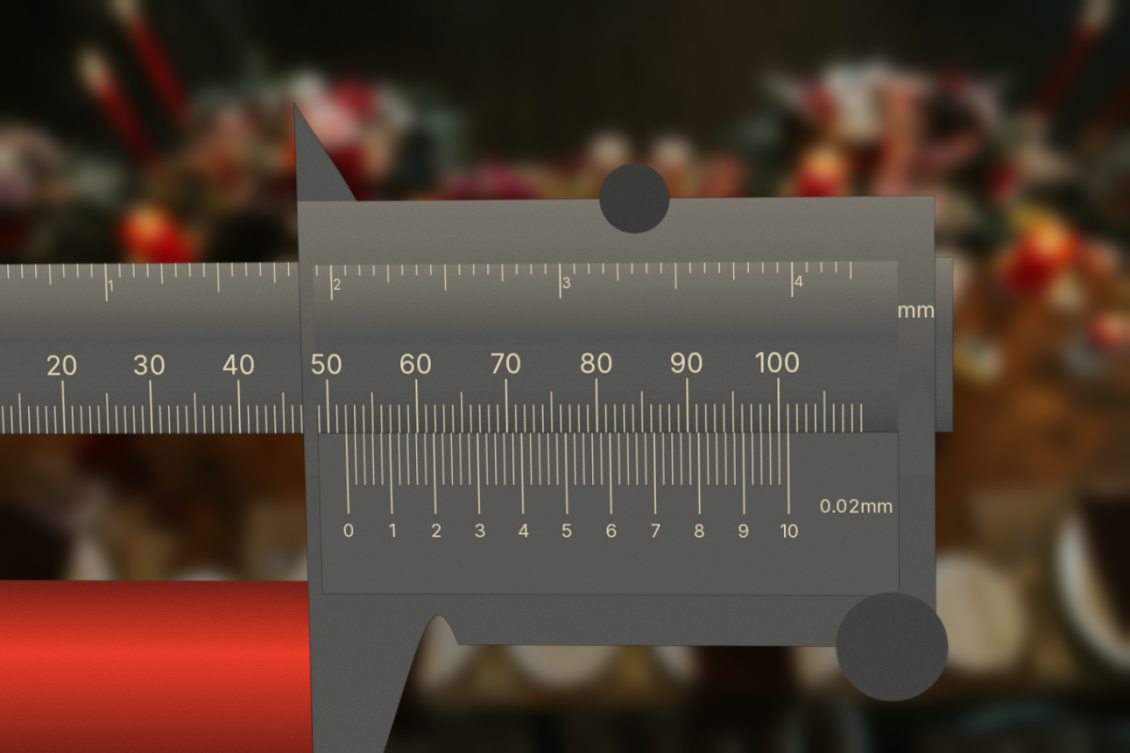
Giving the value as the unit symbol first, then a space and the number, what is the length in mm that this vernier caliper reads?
mm 52.0
